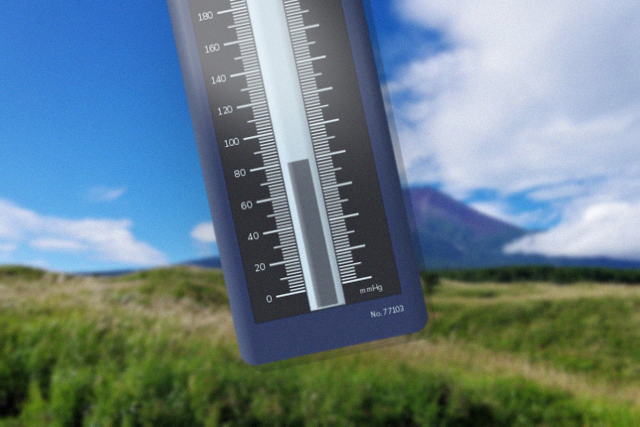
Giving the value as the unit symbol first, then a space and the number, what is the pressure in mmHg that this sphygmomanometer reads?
mmHg 80
